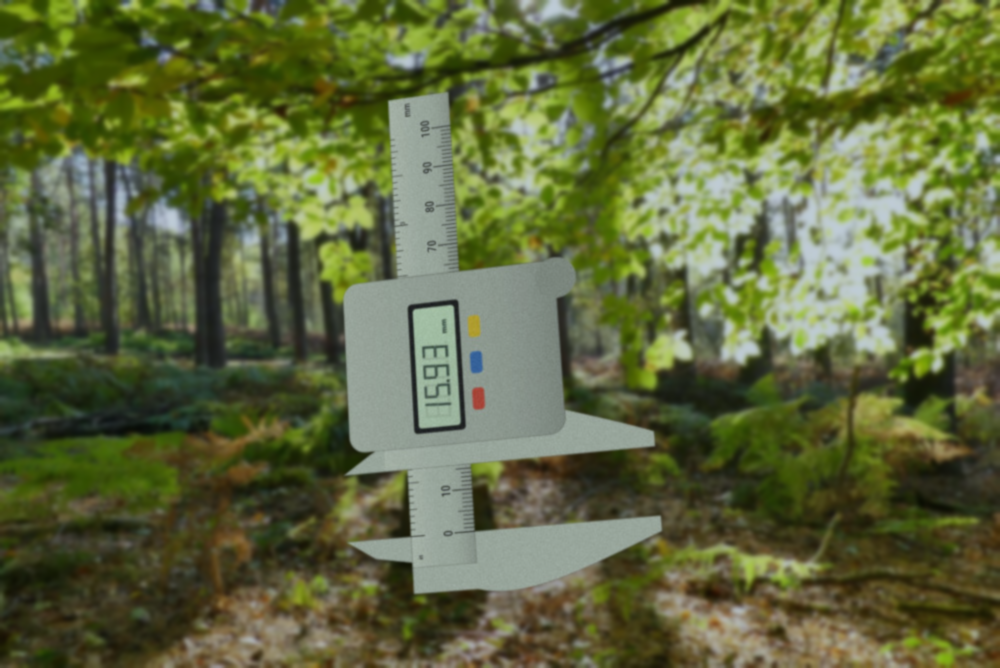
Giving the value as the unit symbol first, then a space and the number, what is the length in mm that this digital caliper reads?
mm 15.93
